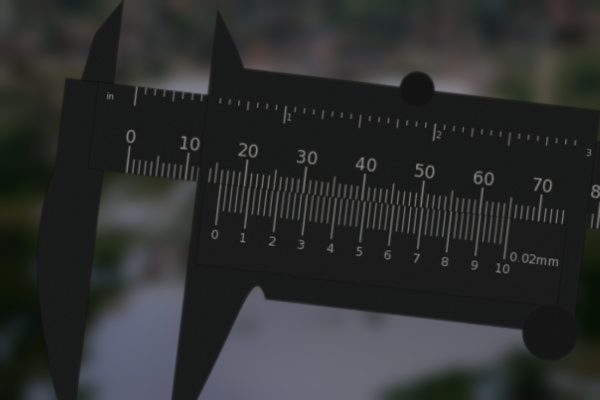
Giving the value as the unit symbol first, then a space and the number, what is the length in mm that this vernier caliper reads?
mm 16.0
